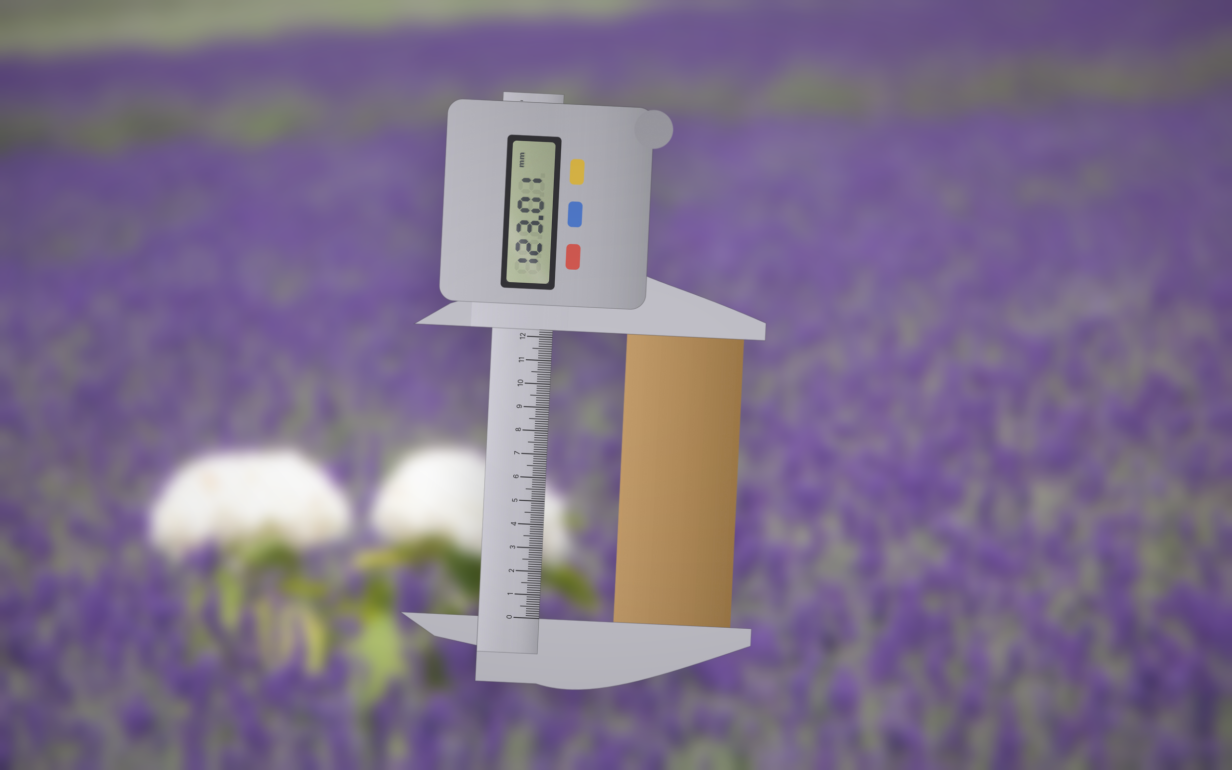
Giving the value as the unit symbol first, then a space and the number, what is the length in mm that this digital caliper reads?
mm 123.01
